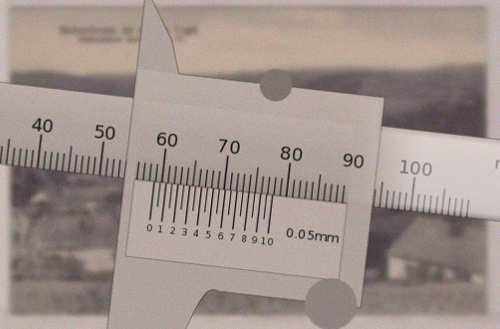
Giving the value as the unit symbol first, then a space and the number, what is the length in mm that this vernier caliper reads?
mm 58.8
